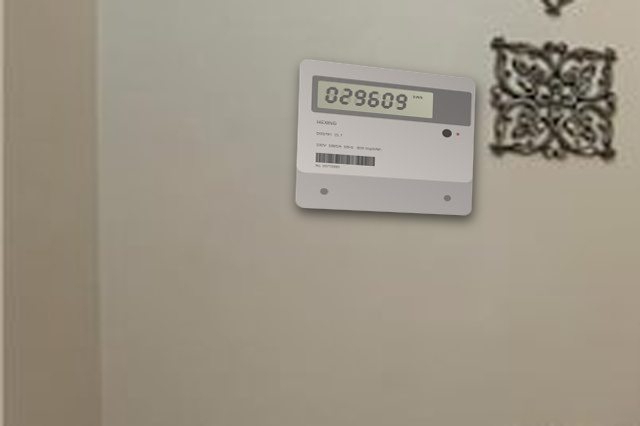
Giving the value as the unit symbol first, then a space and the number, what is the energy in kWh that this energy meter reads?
kWh 29609
